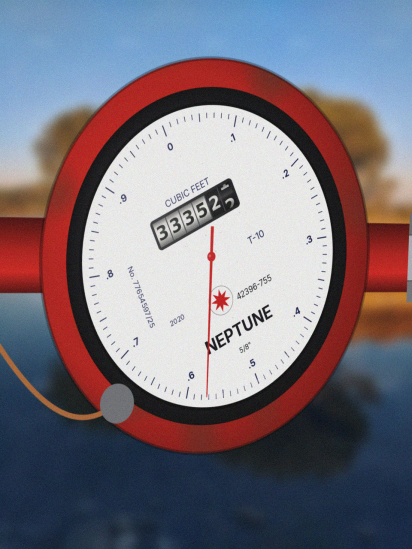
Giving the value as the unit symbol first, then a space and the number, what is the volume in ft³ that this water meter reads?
ft³ 333521.57
